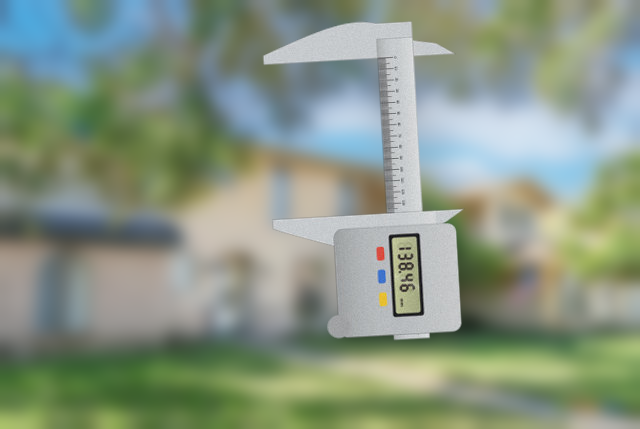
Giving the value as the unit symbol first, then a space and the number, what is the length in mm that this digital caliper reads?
mm 138.46
